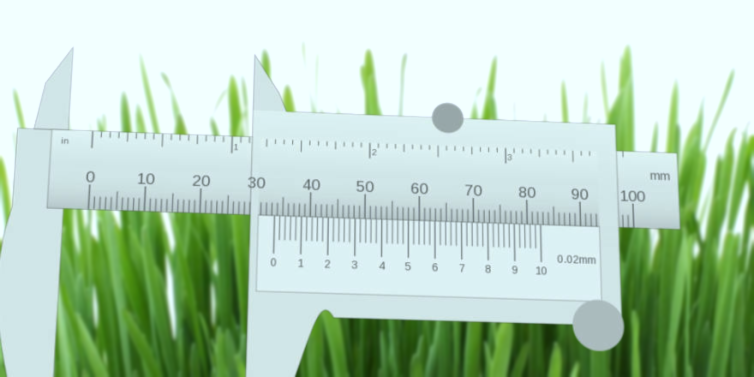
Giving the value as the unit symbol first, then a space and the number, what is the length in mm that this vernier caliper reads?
mm 33.5
